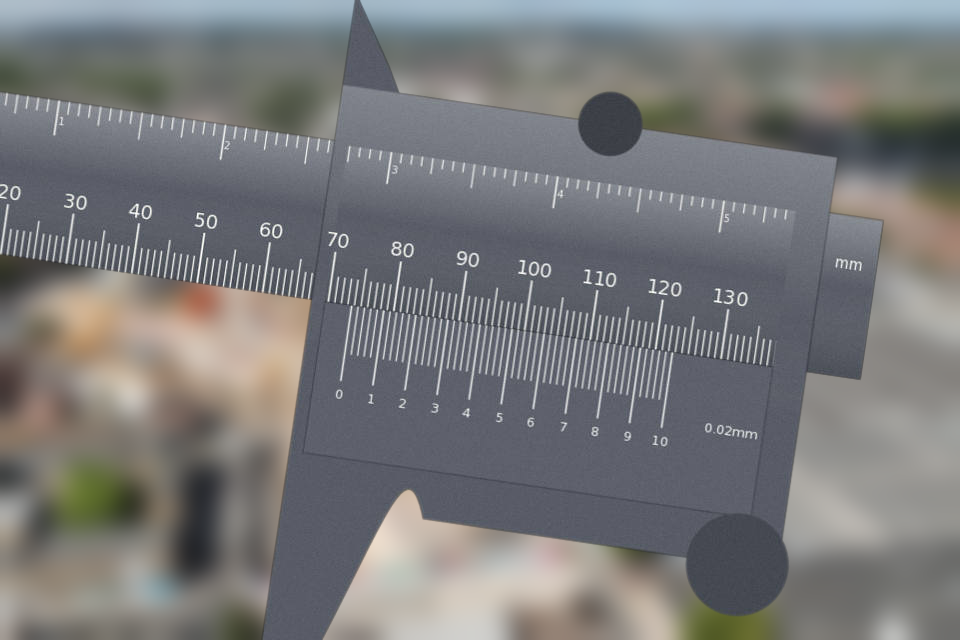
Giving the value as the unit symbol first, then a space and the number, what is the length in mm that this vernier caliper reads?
mm 73.6
